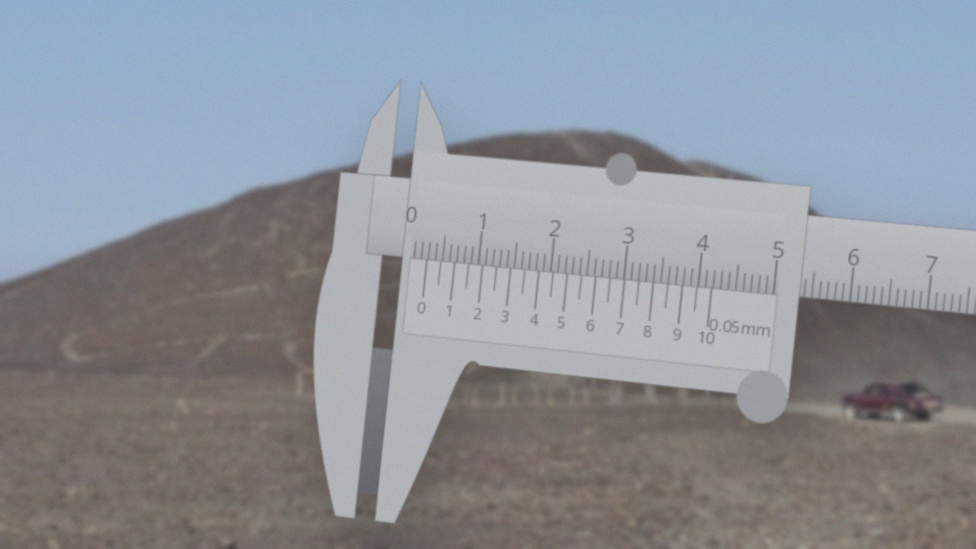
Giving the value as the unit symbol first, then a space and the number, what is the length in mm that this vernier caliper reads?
mm 2.8
